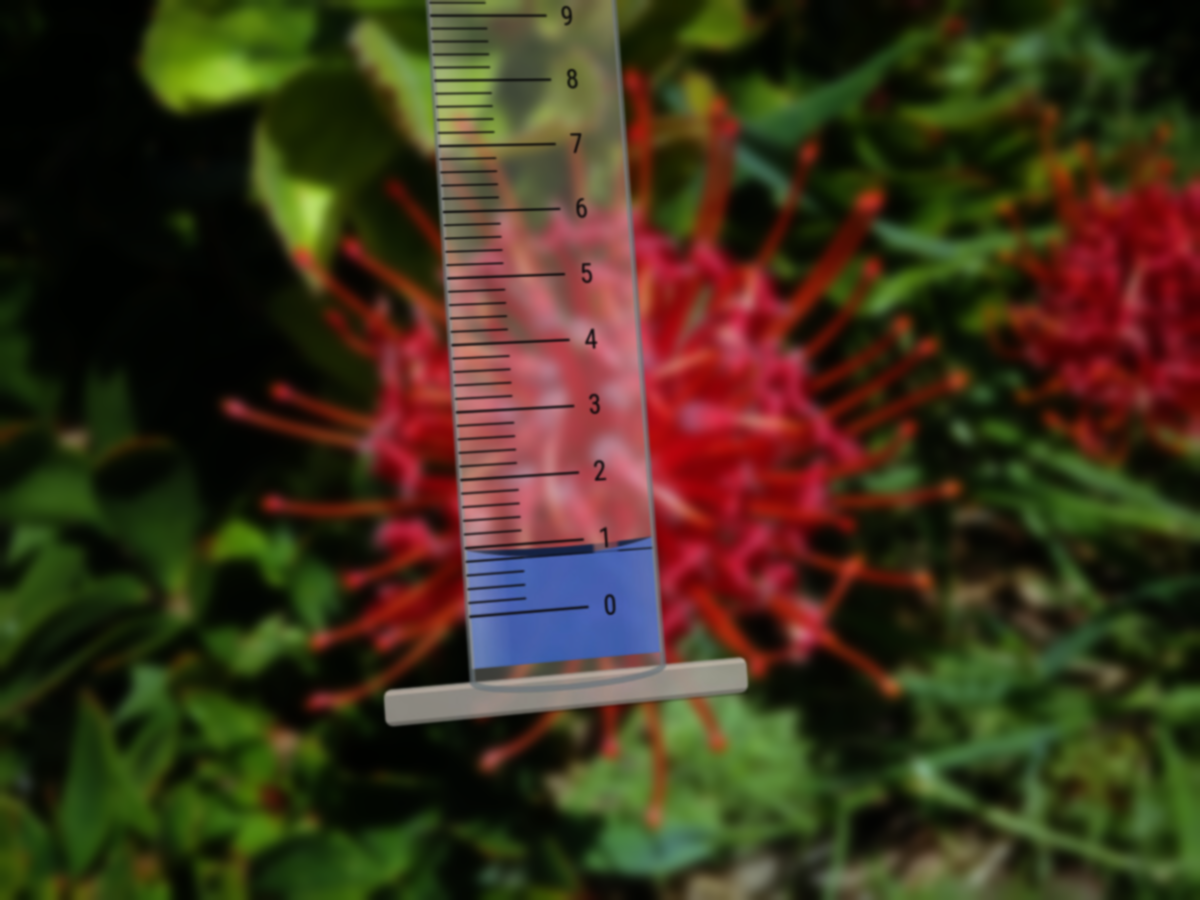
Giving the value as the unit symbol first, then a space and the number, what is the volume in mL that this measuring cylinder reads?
mL 0.8
